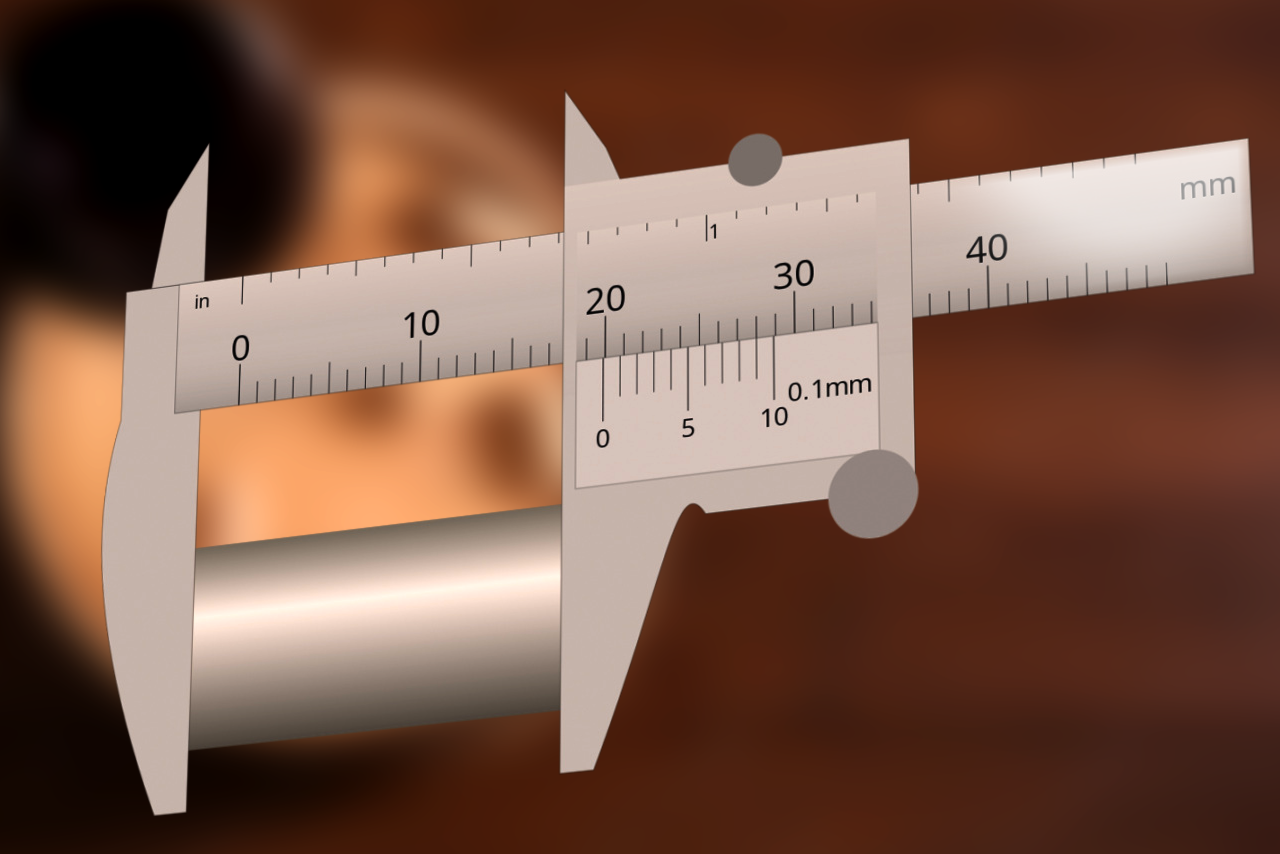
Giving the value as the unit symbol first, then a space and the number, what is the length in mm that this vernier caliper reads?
mm 19.9
